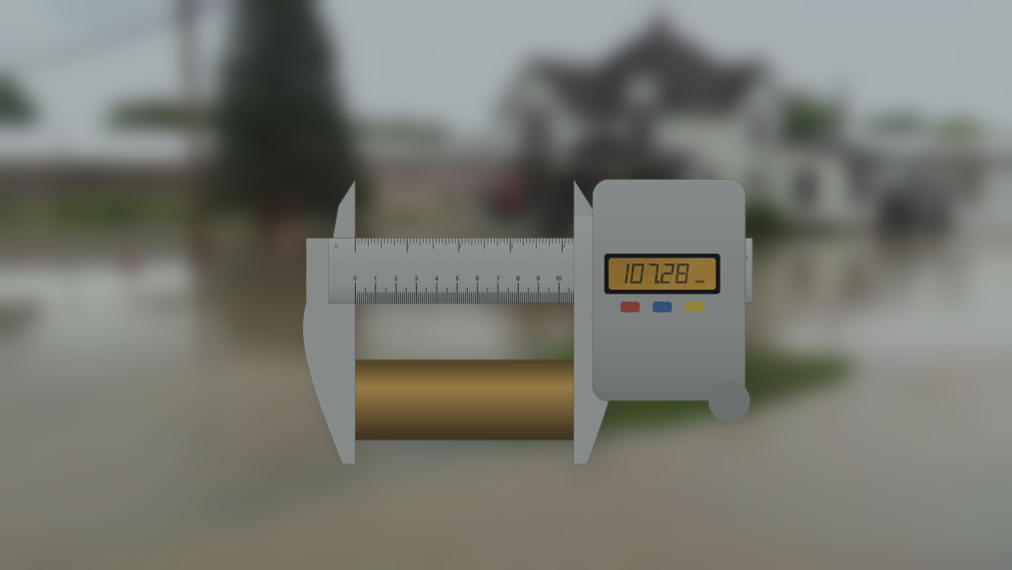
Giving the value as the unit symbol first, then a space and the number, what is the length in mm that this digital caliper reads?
mm 107.28
